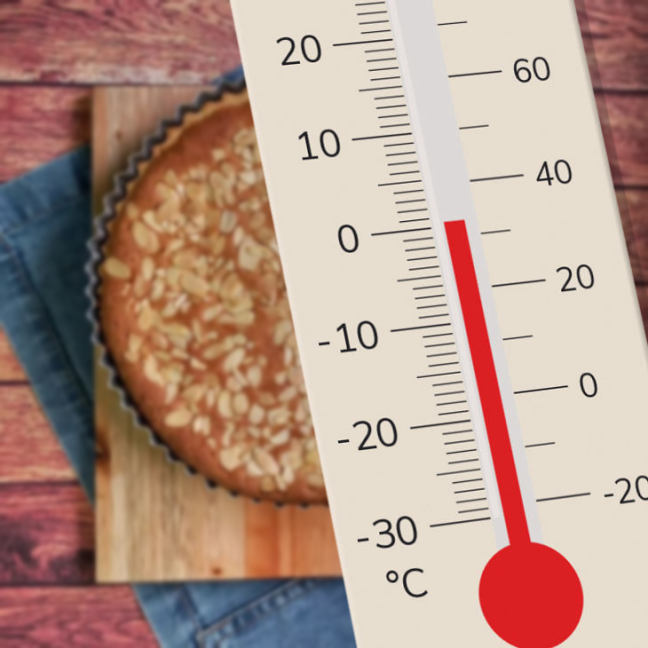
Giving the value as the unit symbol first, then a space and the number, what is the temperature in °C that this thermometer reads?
°C 0.5
